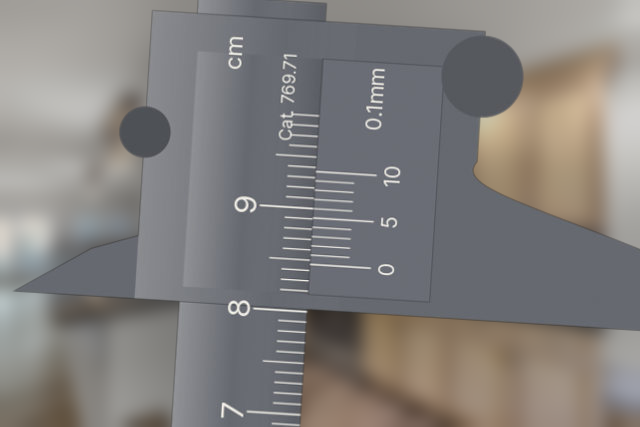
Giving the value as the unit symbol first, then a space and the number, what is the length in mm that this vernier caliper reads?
mm 84.6
